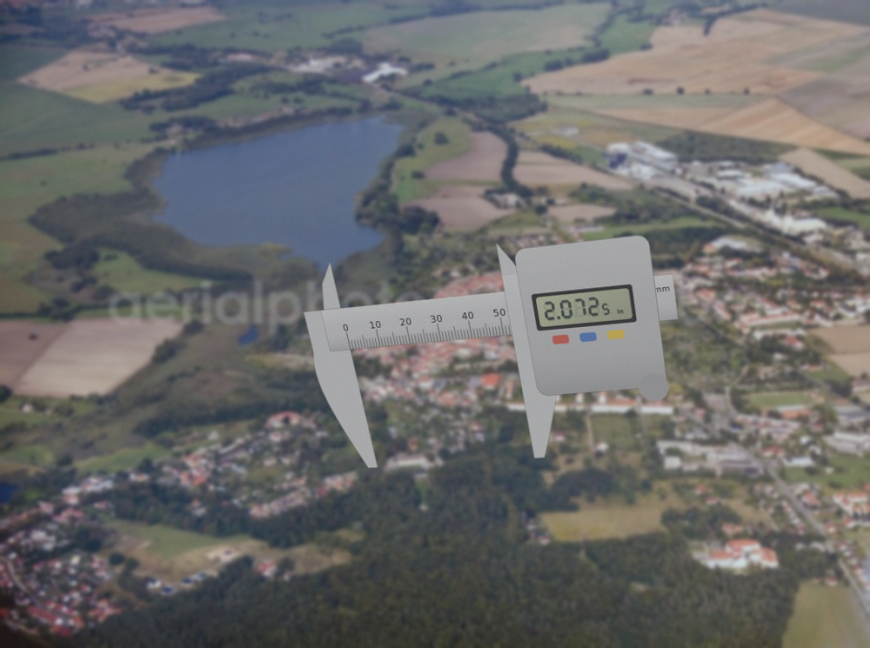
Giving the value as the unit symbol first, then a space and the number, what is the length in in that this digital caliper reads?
in 2.0725
